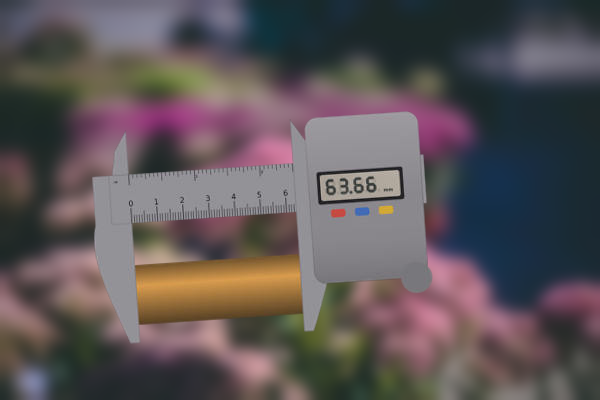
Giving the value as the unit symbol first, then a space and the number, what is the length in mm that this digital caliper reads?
mm 63.66
